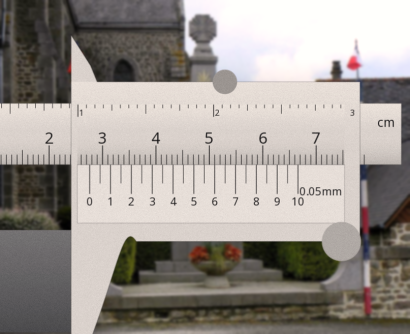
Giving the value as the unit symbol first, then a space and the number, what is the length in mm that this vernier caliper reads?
mm 27.6
